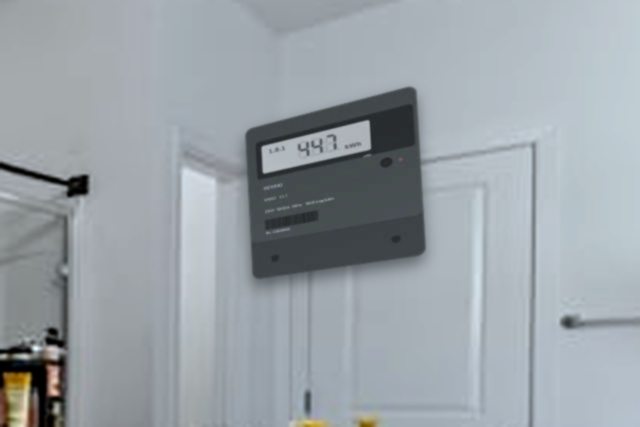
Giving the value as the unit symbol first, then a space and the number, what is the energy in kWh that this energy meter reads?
kWh 447
